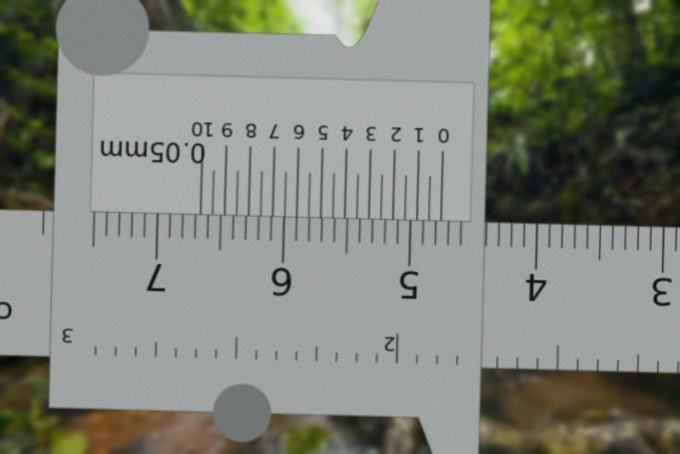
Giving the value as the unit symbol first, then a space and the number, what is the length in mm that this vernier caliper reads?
mm 47.6
